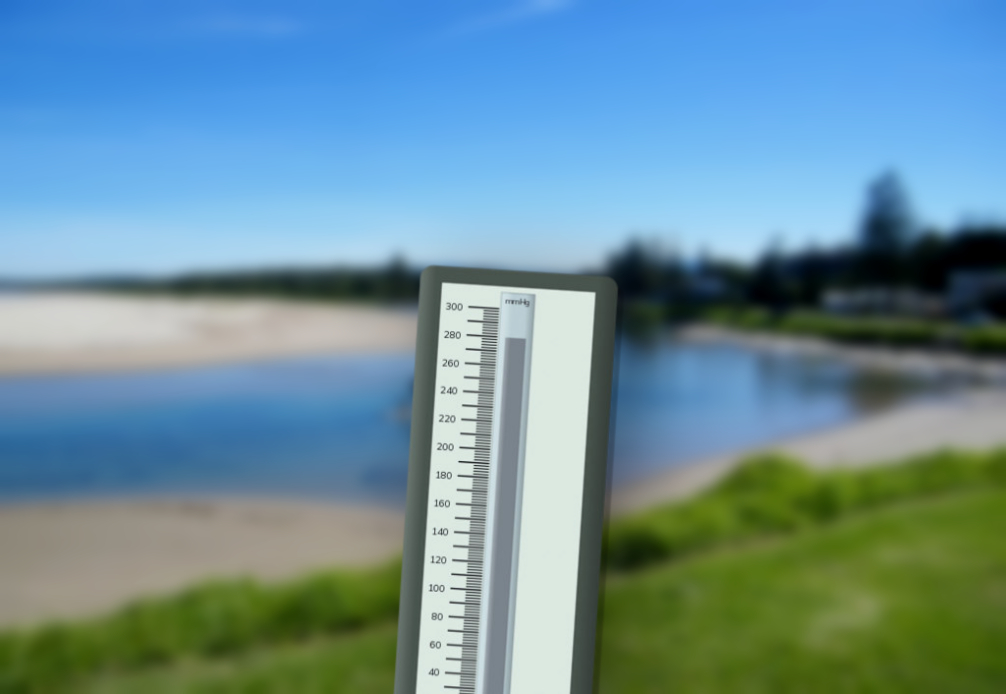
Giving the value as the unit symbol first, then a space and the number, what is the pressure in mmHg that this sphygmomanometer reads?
mmHg 280
